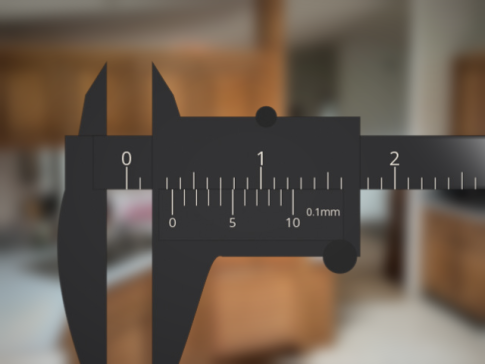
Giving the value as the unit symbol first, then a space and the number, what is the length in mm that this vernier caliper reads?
mm 3.4
